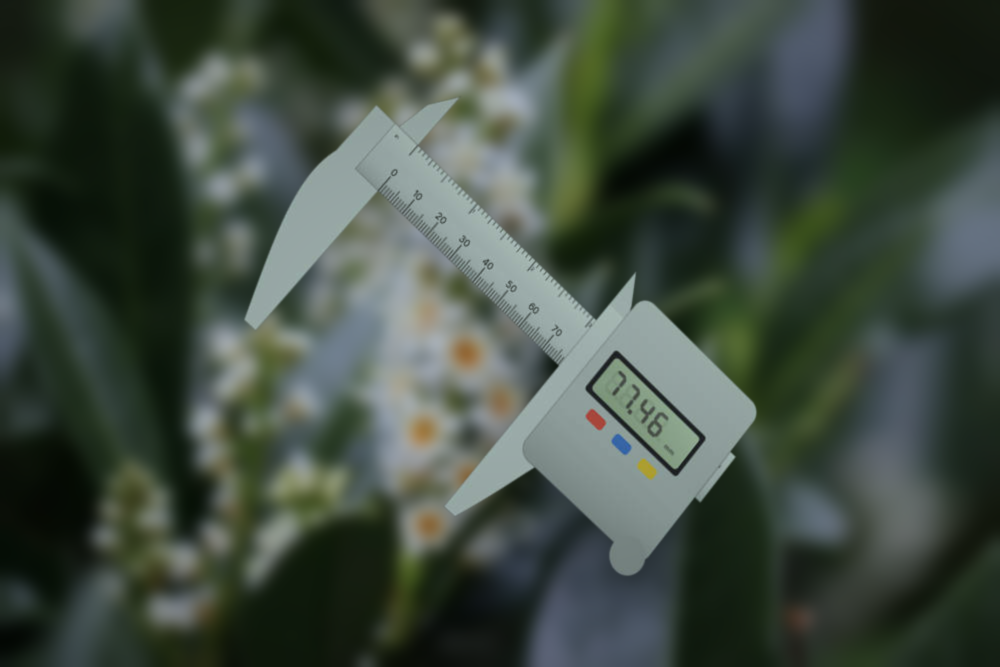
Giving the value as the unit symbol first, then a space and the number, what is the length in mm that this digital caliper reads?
mm 77.46
